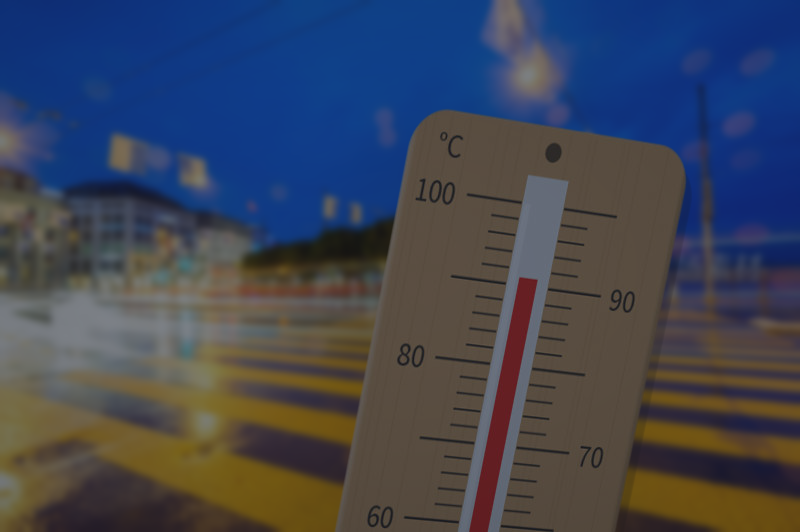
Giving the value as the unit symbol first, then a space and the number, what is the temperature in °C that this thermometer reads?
°C 91
